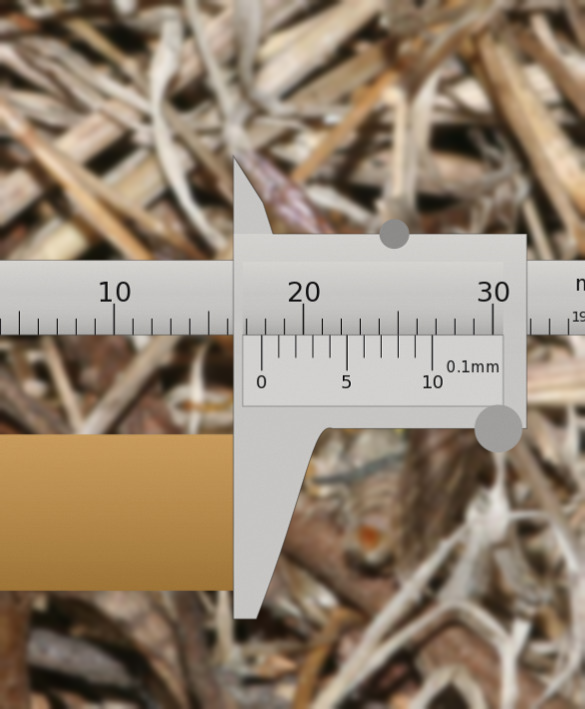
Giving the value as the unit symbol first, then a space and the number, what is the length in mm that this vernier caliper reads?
mm 17.8
